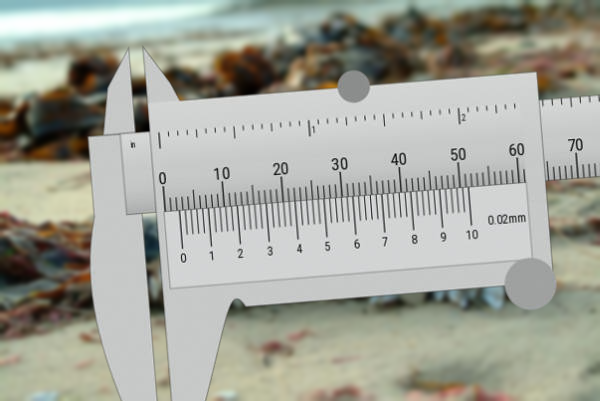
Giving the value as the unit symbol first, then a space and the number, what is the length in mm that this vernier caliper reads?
mm 2.4
